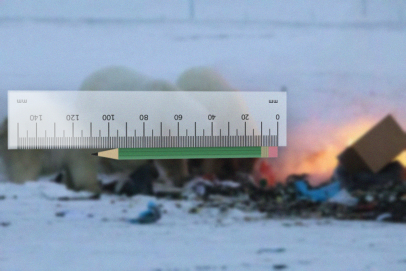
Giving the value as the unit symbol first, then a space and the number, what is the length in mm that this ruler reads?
mm 110
